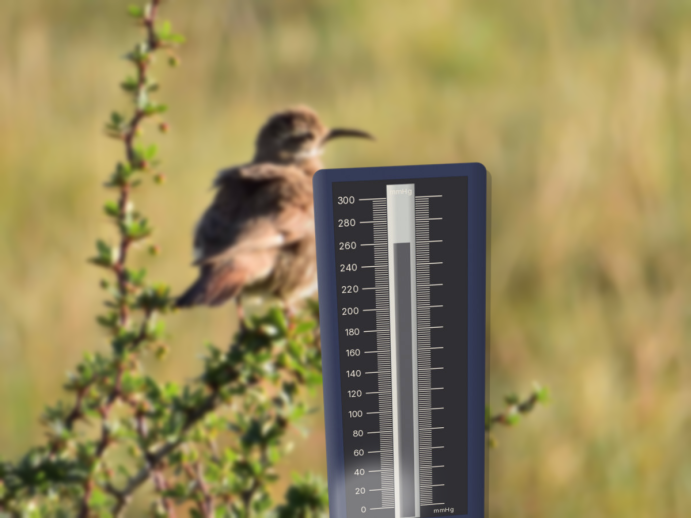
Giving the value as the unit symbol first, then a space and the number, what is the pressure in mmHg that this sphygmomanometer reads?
mmHg 260
